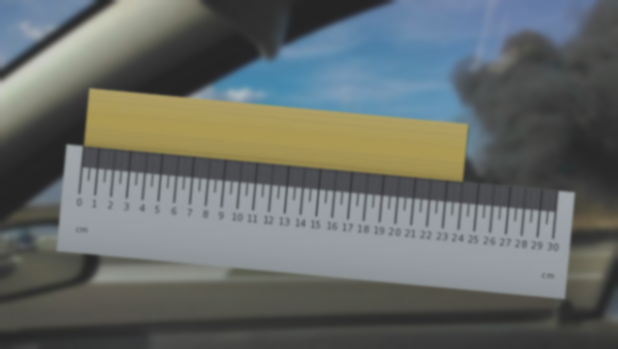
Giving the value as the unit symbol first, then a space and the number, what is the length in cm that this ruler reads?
cm 24
